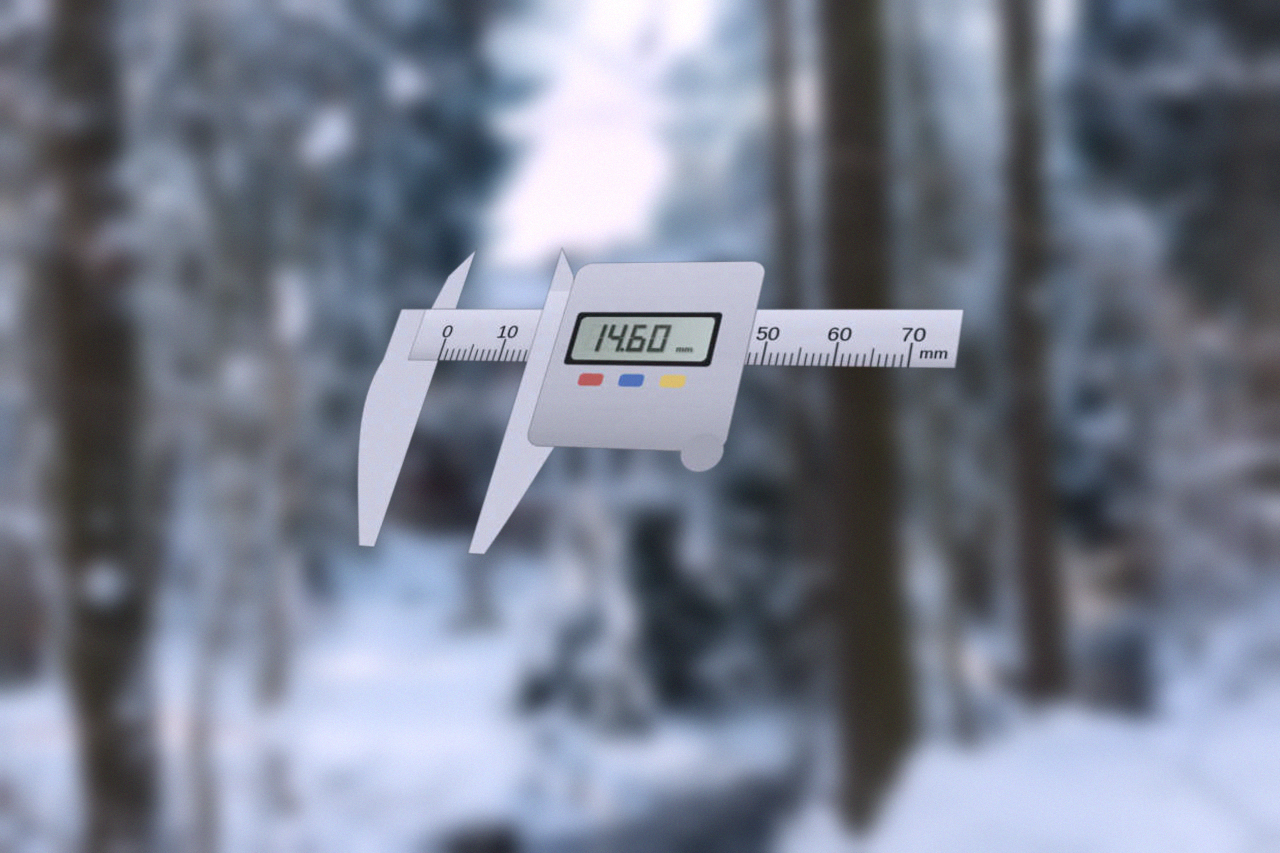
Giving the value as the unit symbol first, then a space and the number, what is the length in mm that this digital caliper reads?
mm 14.60
